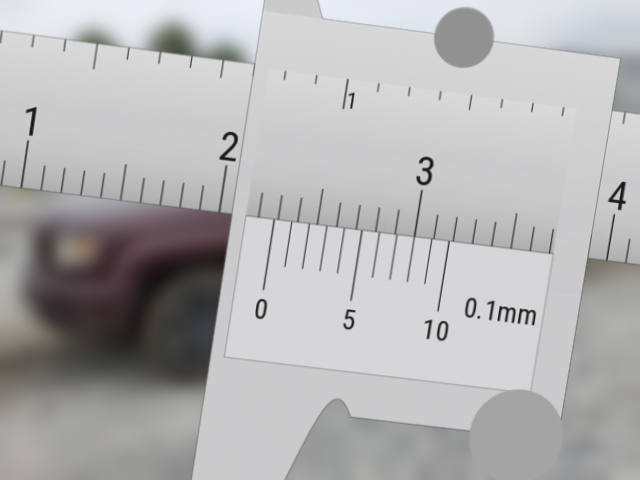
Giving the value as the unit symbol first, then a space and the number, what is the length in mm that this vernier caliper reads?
mm 22.8
